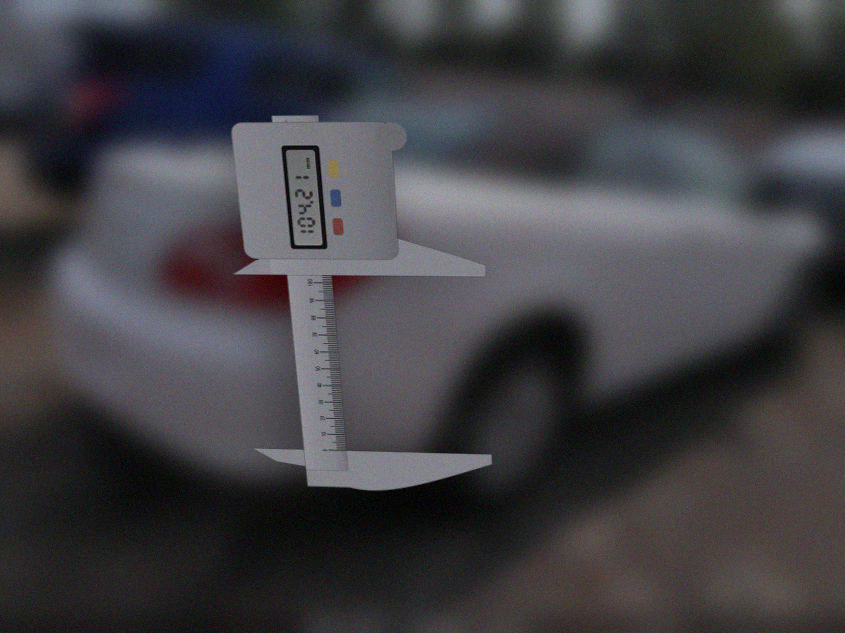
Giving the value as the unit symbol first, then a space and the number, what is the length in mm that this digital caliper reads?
mm 104.21
